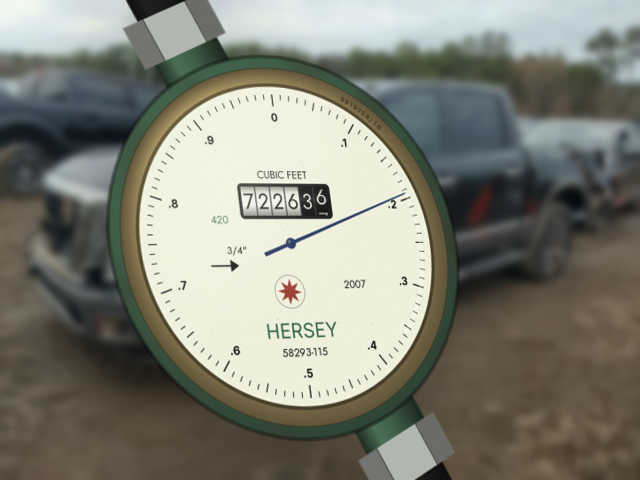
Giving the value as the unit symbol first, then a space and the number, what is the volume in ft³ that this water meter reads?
ft³ 722636.19
